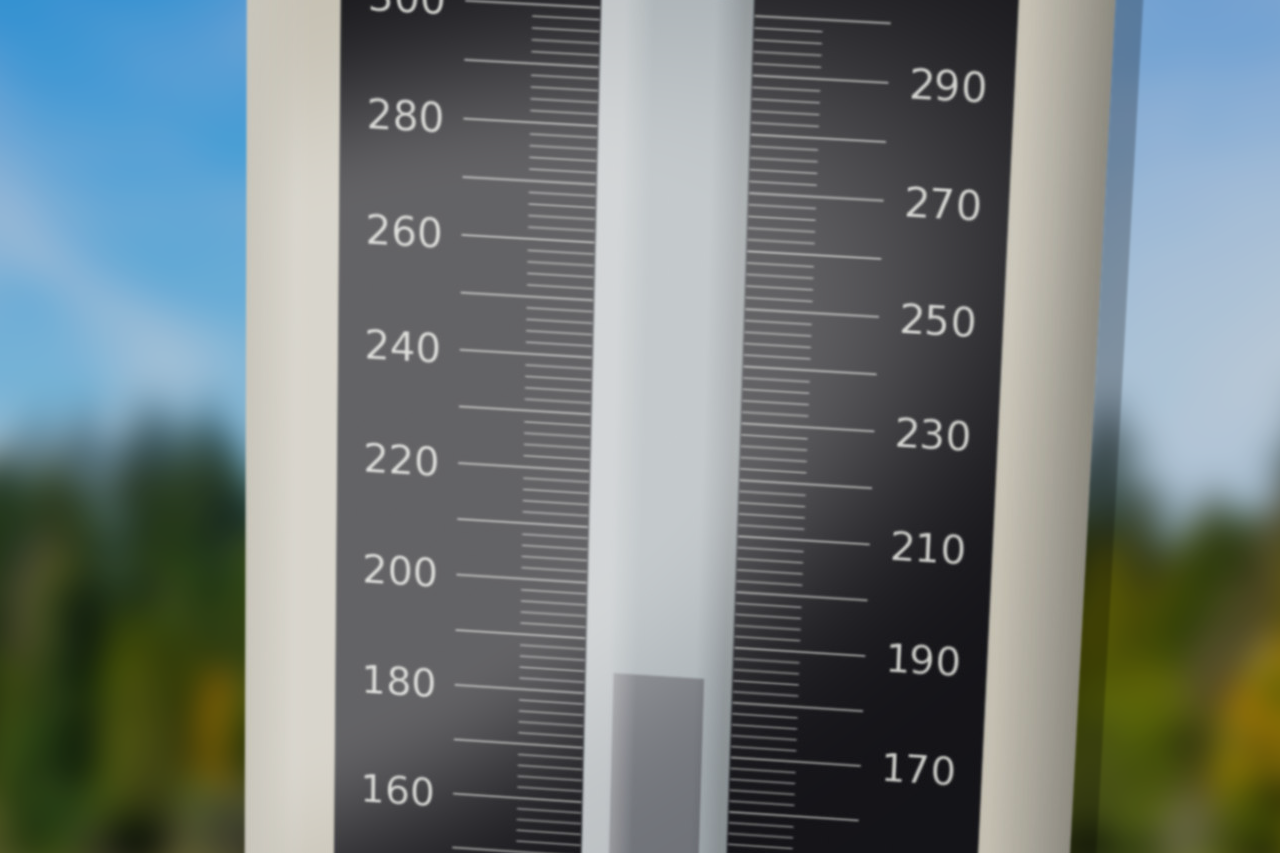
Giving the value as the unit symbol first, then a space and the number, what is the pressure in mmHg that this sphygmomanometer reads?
mmHg 184
